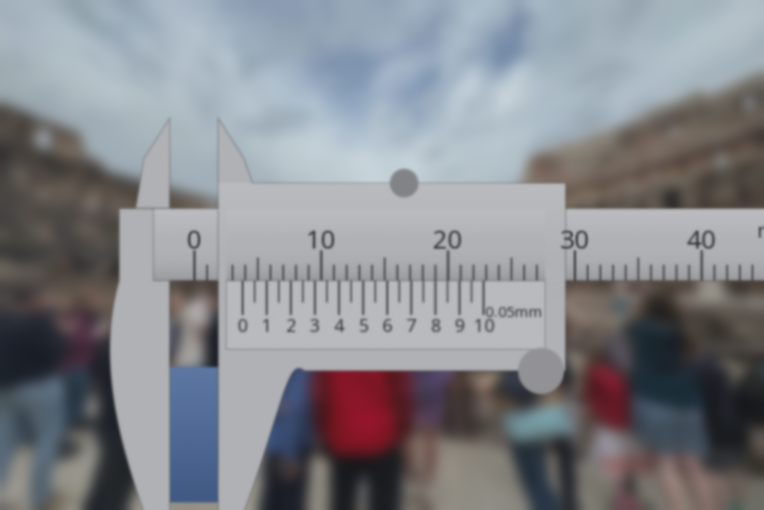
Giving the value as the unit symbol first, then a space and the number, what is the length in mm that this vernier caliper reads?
mm 3.8
